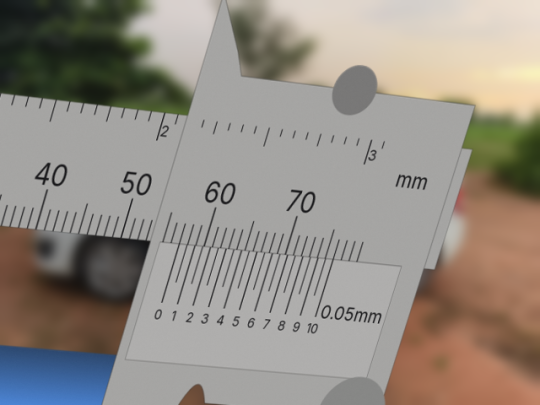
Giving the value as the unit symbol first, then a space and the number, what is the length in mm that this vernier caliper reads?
mm 57.0
